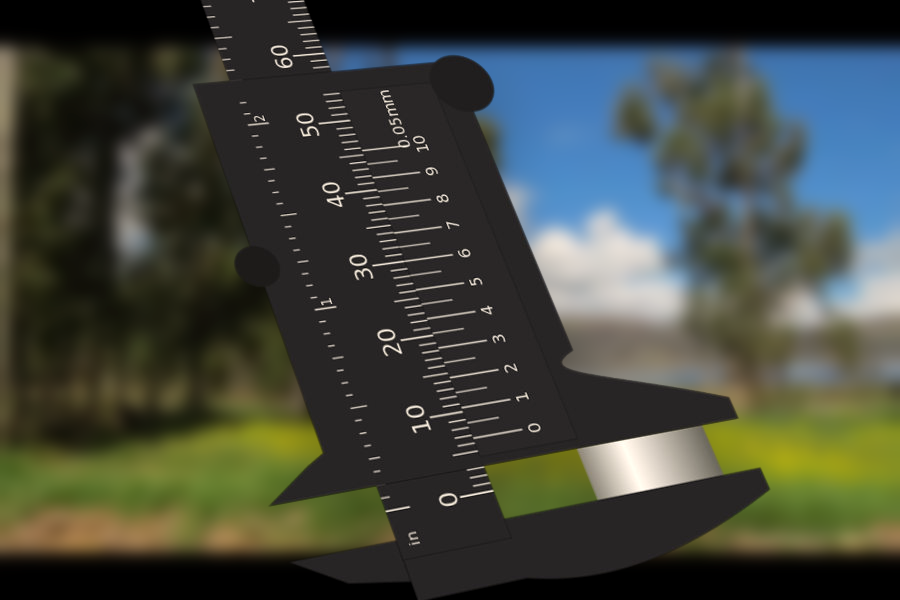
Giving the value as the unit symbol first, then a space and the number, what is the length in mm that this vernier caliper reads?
mm 6.6
